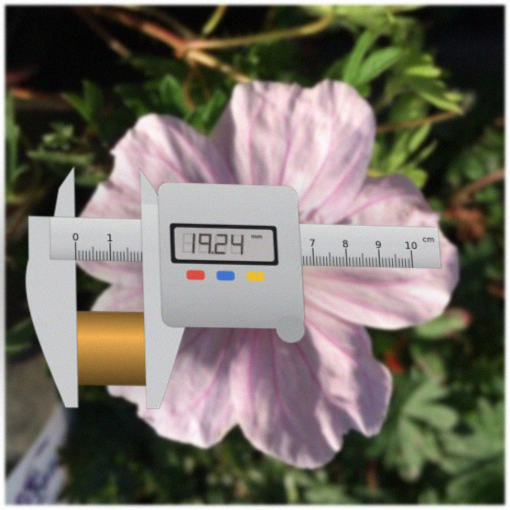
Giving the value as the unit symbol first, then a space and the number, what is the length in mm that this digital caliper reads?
mm 19.24
